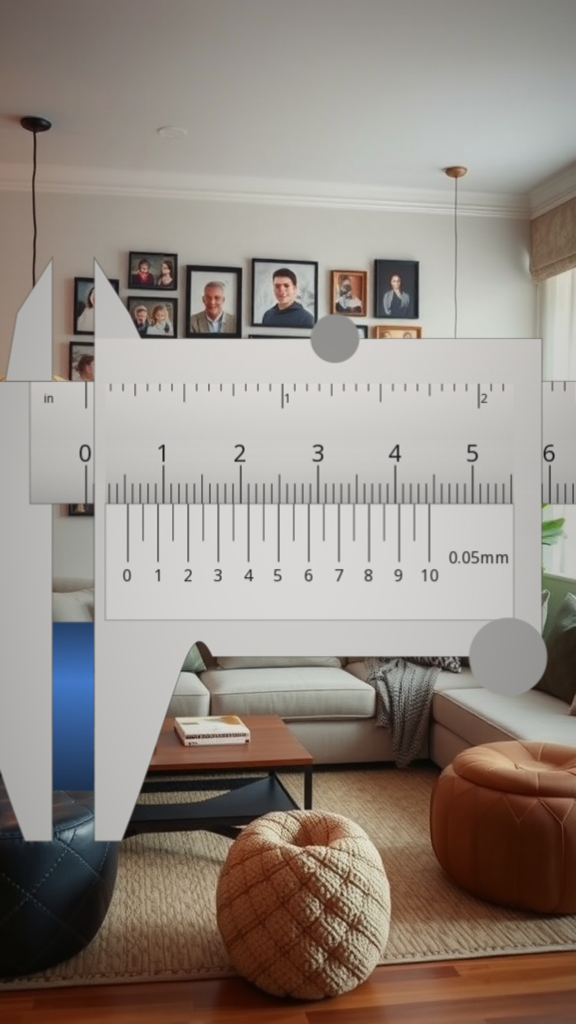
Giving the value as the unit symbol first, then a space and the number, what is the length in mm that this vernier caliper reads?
mm 5.4
